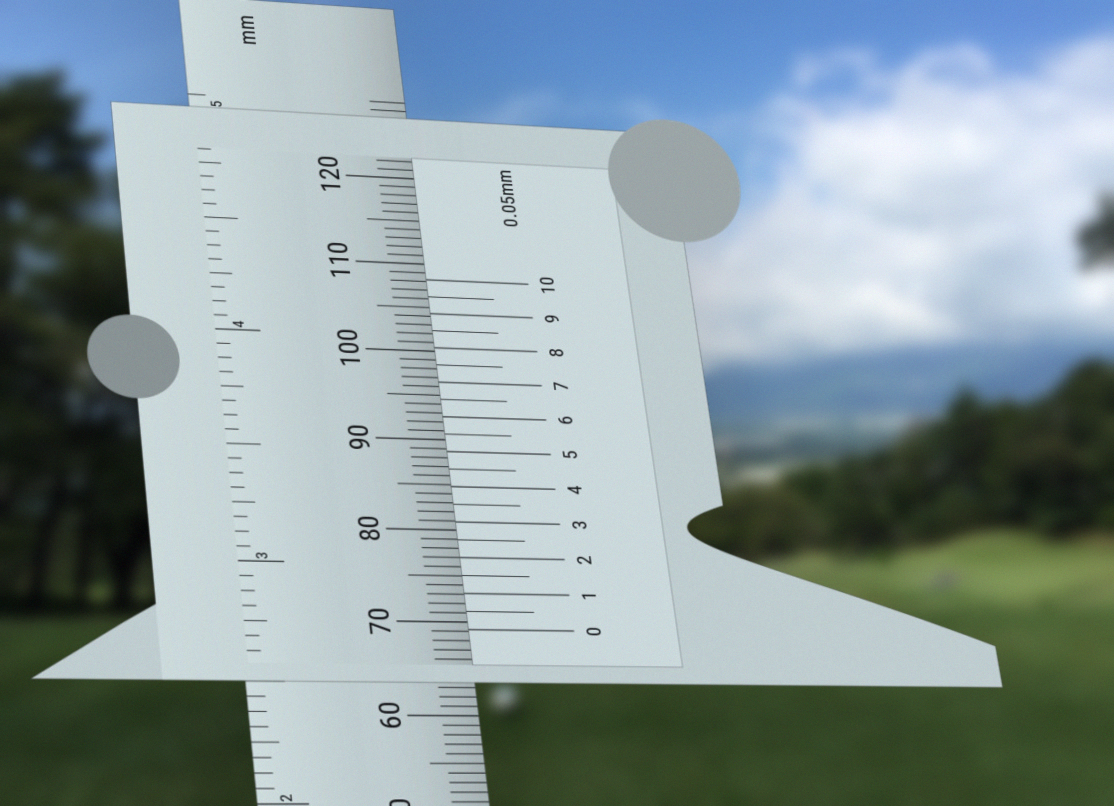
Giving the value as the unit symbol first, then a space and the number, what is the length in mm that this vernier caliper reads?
mm 69.2
